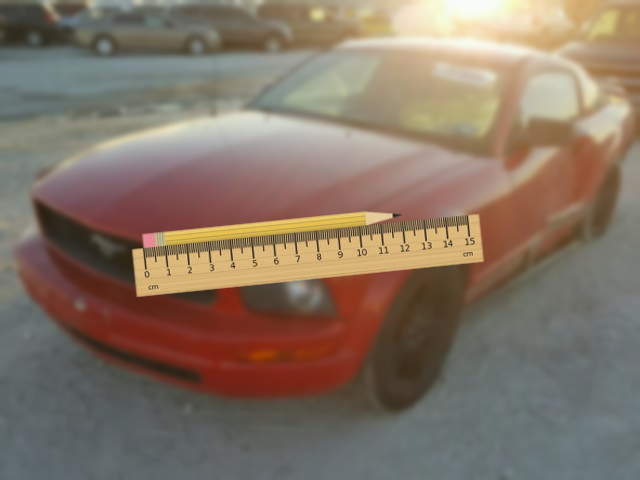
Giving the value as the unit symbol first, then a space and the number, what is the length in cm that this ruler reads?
cm 12
